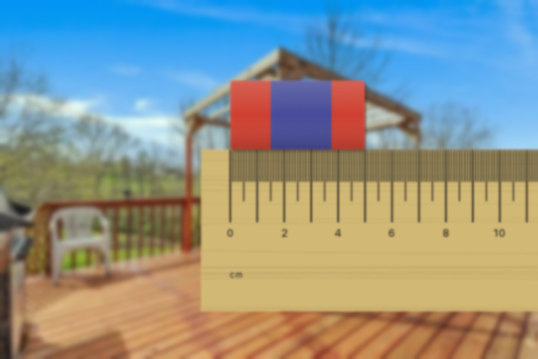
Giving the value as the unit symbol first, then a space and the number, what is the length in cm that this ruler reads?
cm 5
